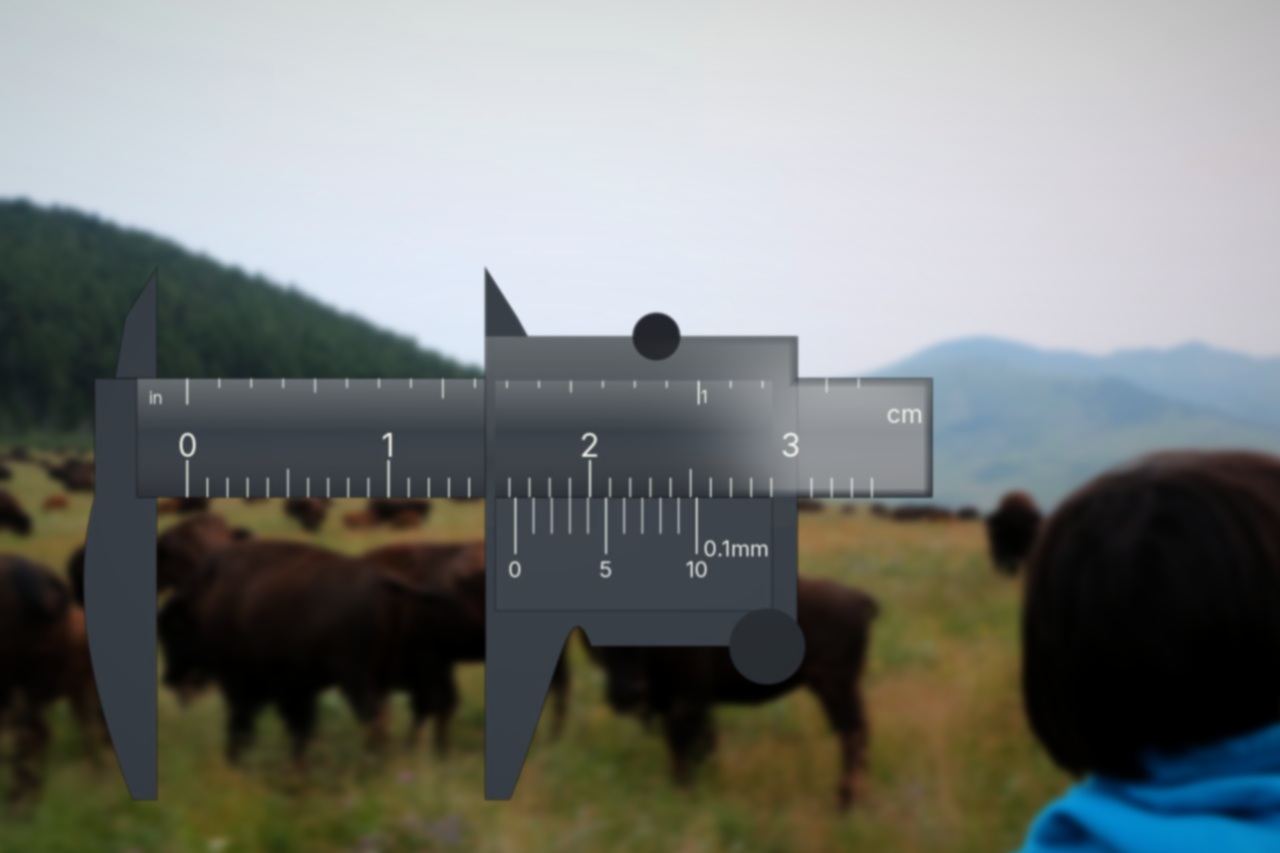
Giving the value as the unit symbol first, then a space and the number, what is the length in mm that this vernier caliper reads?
mm 16.3
